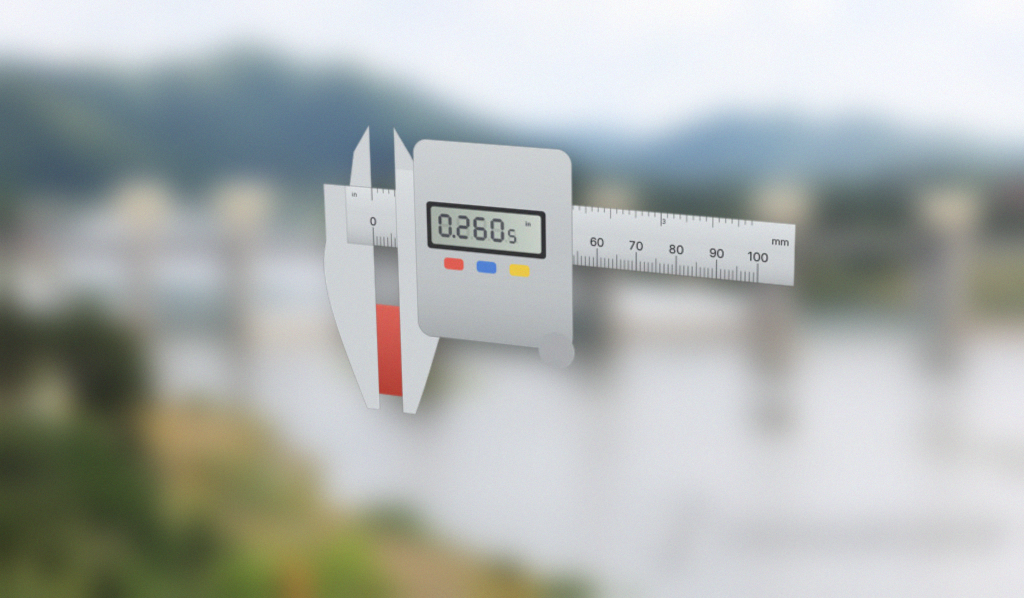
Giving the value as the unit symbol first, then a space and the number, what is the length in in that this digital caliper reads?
in 0.2605
